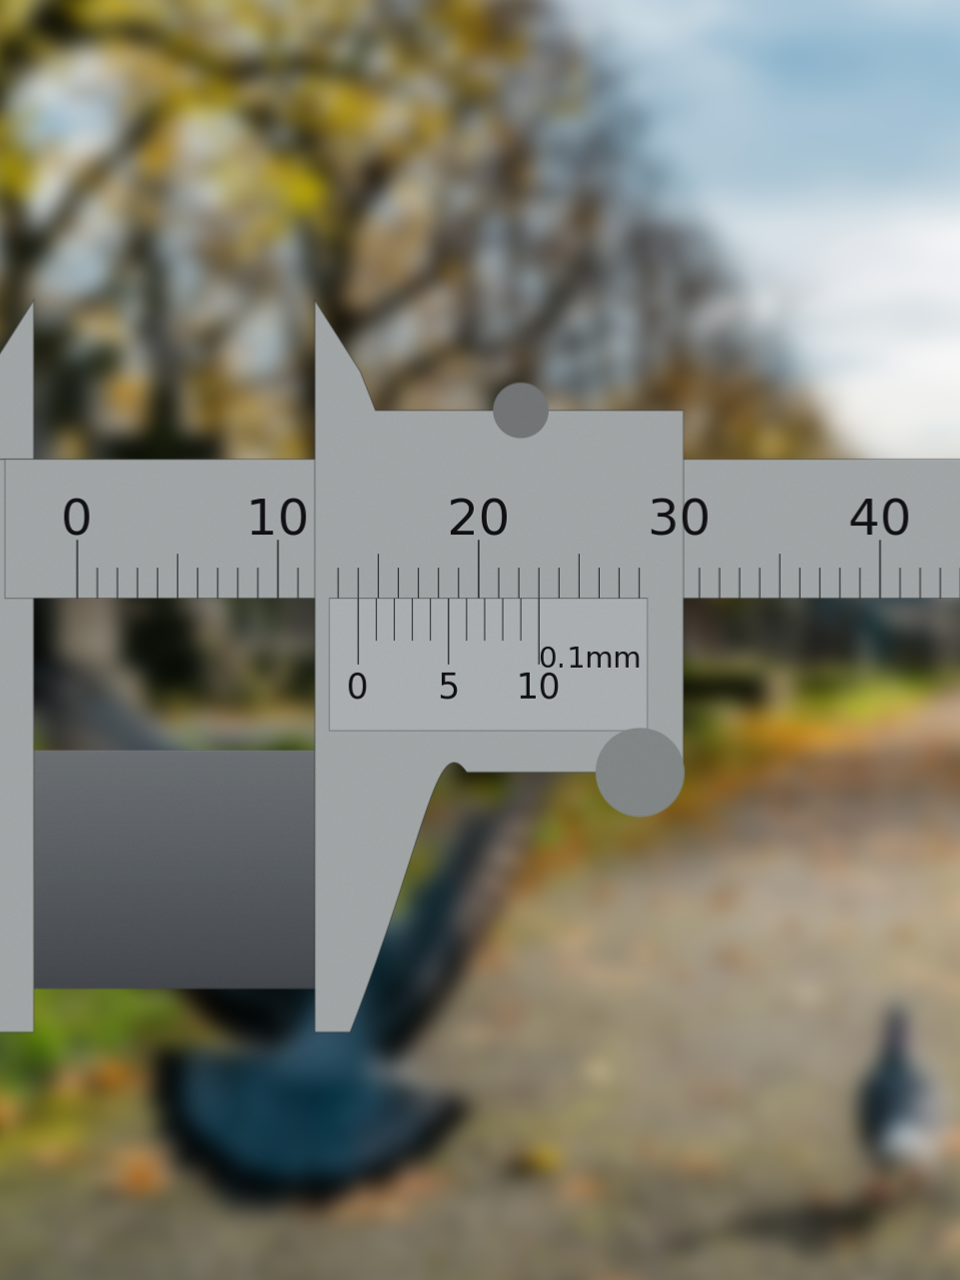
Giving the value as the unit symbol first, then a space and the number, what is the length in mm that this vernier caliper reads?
mm 14.0
